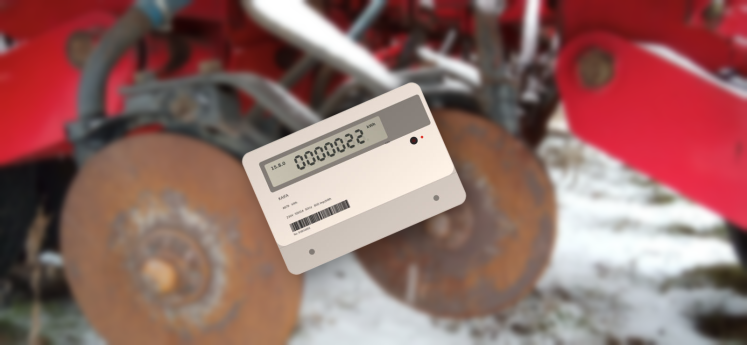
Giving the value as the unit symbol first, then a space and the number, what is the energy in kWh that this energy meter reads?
kWh 22
